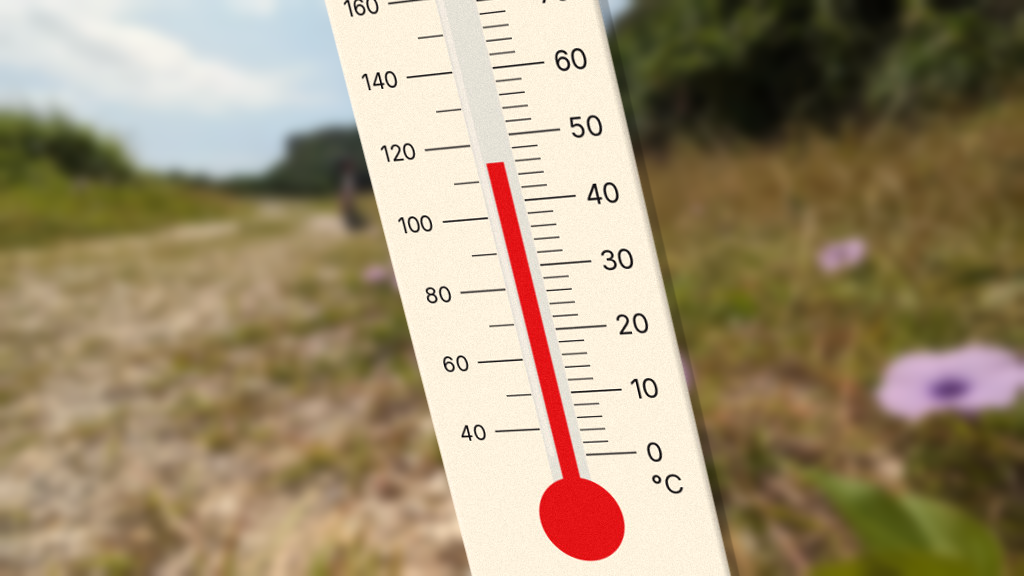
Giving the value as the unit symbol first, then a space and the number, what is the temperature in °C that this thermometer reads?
°C 46
